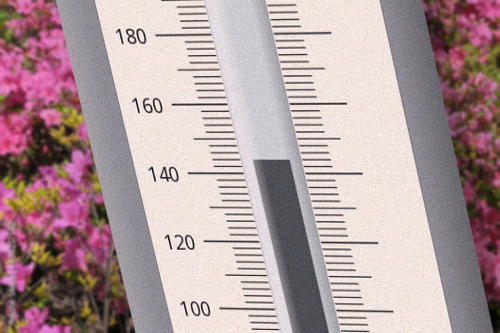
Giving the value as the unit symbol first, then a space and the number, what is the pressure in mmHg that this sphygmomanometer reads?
mmHg 144
